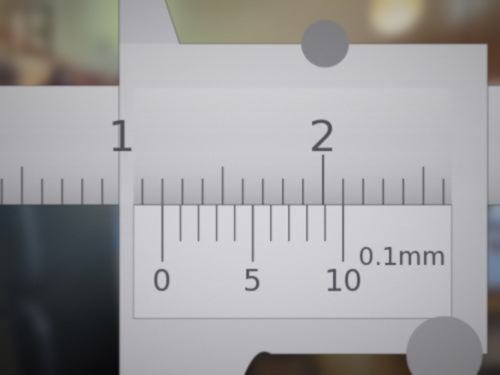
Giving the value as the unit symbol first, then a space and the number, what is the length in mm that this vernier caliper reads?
mm 12.0
